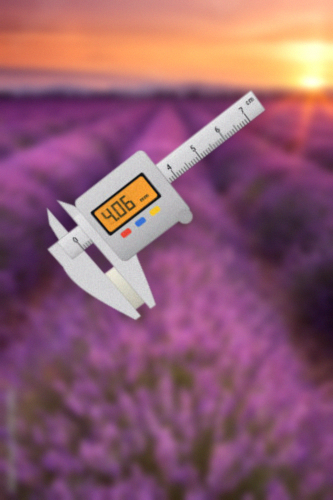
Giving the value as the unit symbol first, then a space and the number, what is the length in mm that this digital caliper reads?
mm 4.06
